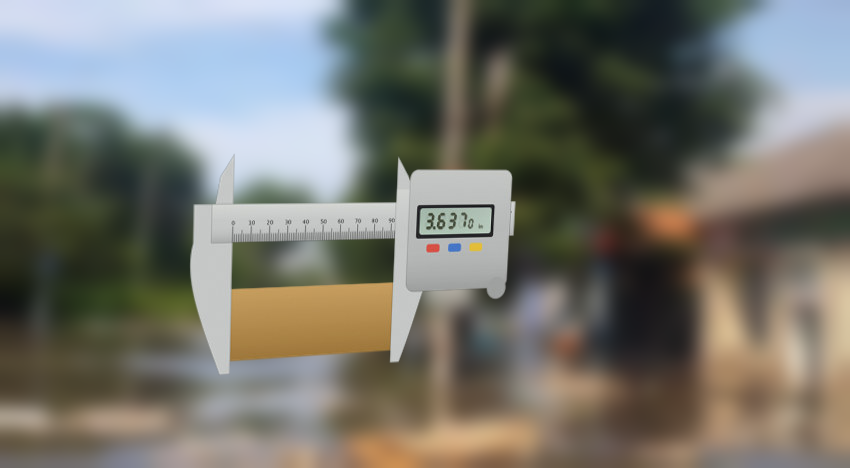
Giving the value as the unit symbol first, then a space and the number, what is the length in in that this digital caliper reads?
in 3.6370
